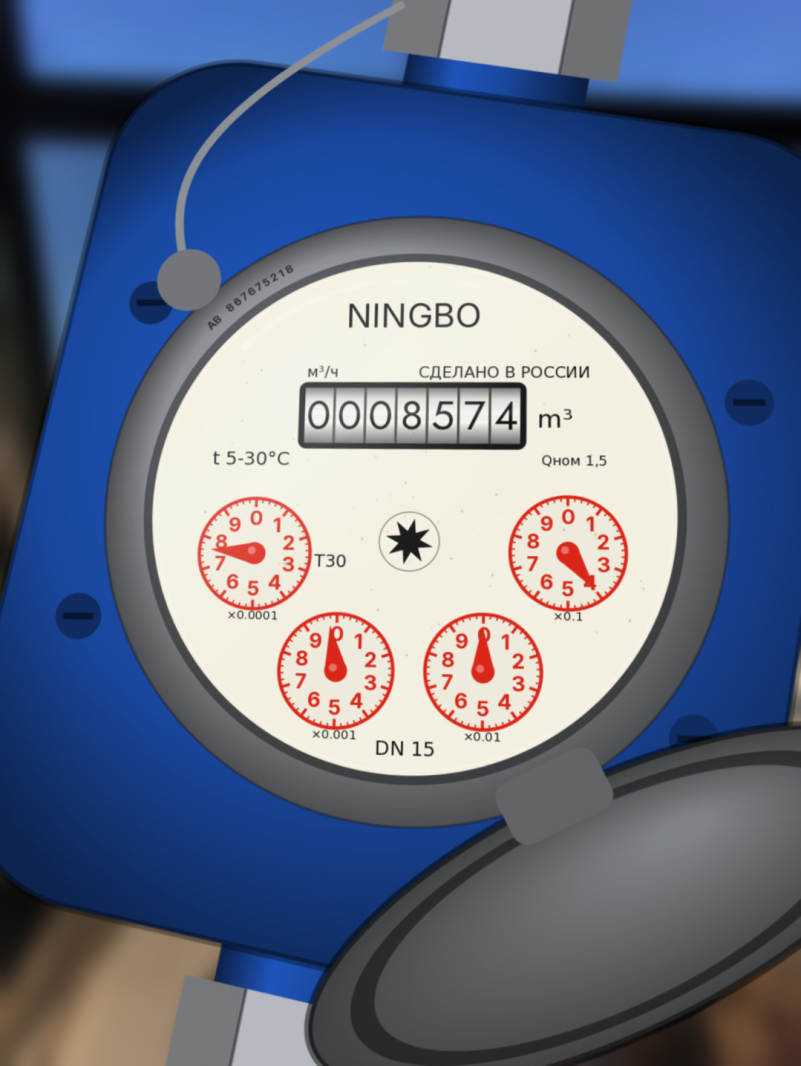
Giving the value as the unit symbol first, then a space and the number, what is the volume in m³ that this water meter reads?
m³ 8574.3997
